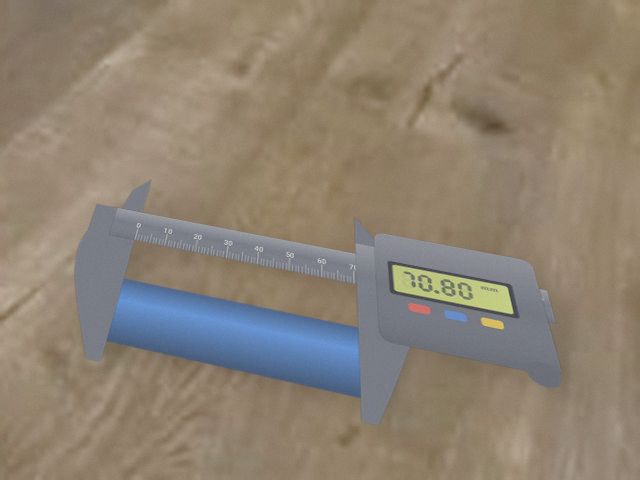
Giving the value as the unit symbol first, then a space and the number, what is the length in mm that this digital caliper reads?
mm 70.80
